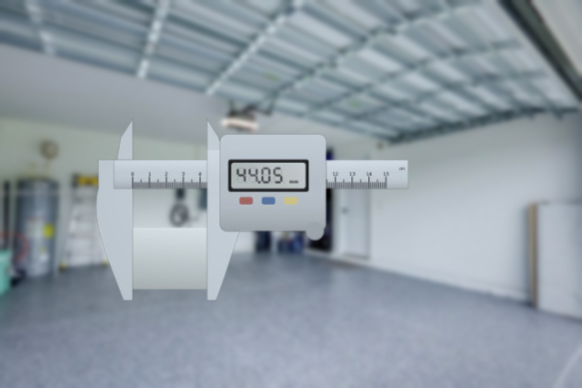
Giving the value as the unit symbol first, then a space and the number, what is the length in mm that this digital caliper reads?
mm 44.05
